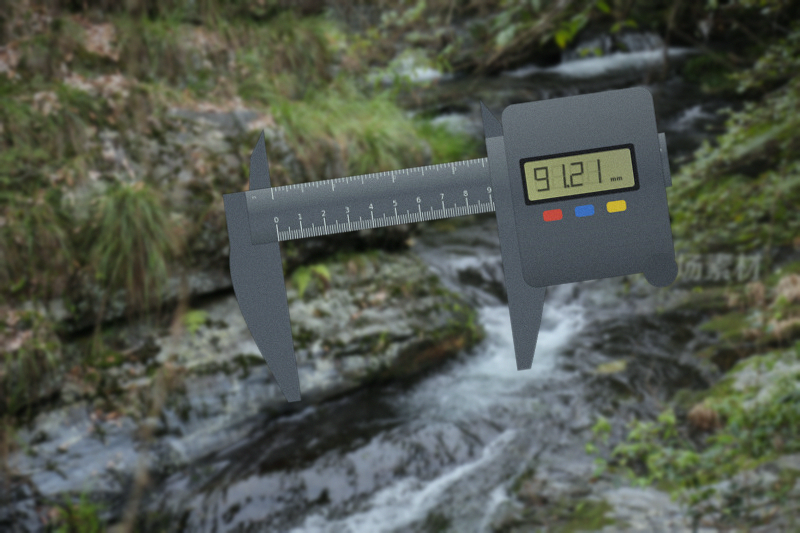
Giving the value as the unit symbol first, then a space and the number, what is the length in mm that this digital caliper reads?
mm 91.21
